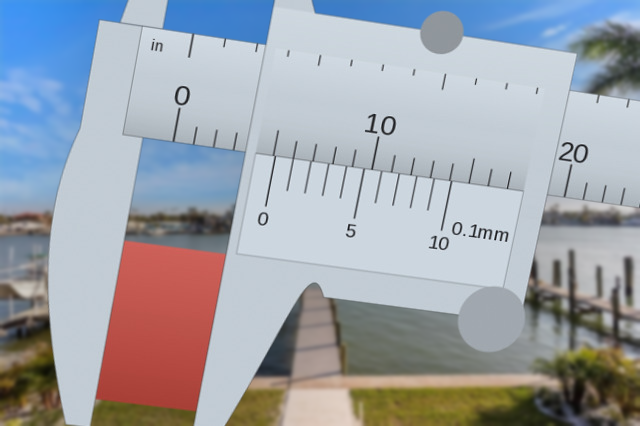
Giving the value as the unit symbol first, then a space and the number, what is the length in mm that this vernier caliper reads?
mm 5.1
